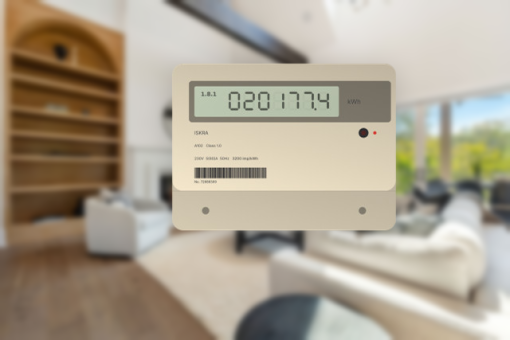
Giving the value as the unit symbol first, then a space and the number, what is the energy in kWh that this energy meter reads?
kWh 20177.4
